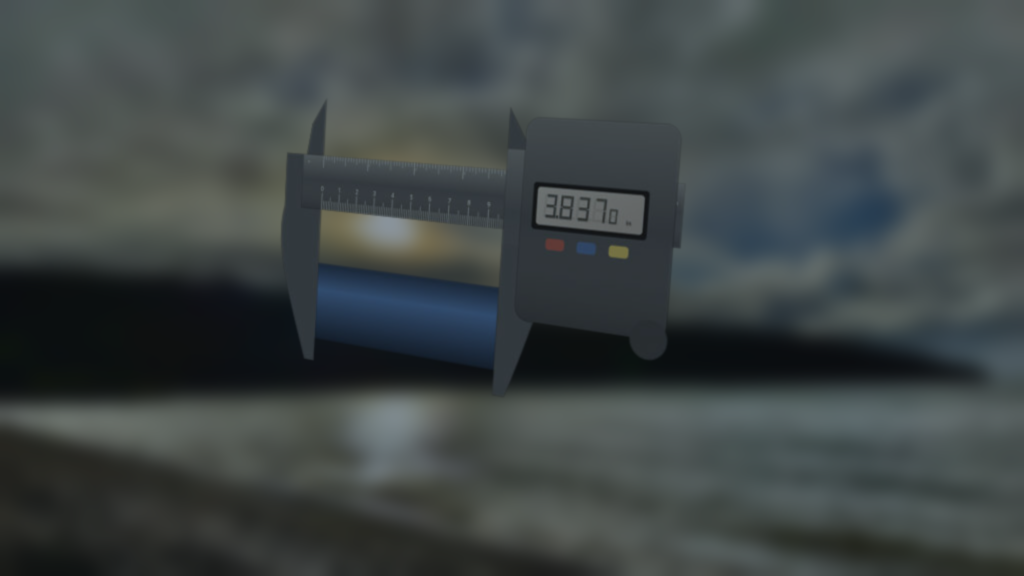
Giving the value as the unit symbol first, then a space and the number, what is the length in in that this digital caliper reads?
in 3.8370
